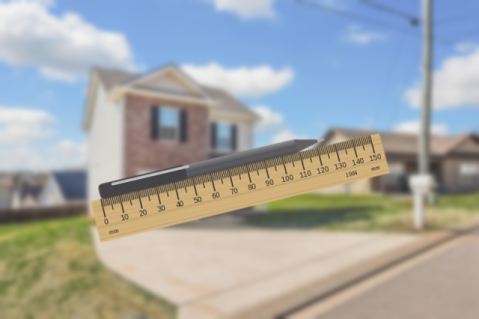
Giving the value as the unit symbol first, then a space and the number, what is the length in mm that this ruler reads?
mm 125
